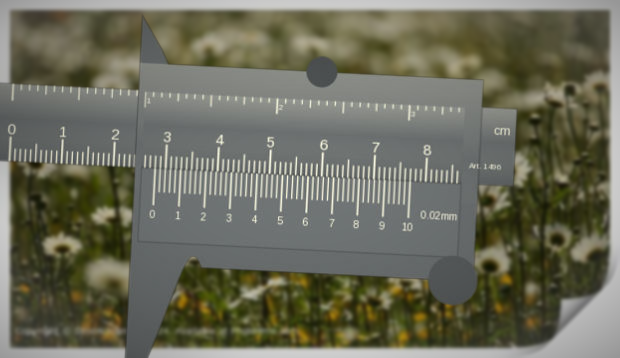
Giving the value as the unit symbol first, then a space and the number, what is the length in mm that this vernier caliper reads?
mm 28.0
